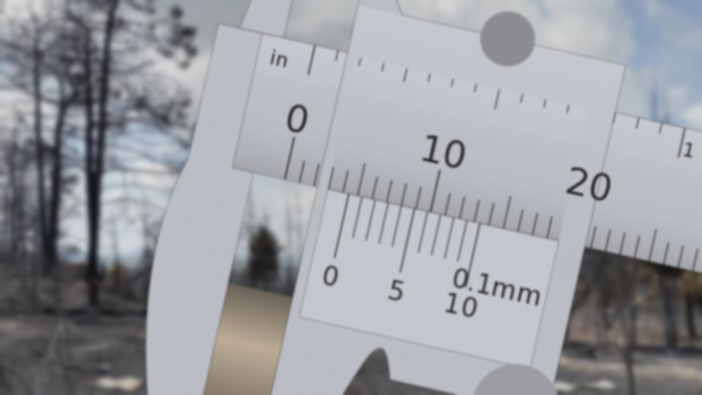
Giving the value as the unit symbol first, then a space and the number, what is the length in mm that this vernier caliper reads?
mm 4.4
